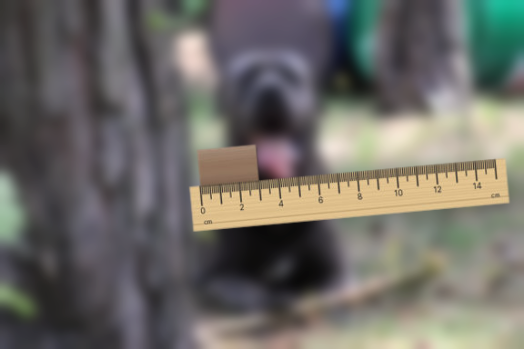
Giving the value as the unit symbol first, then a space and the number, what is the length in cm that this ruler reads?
cm 3
